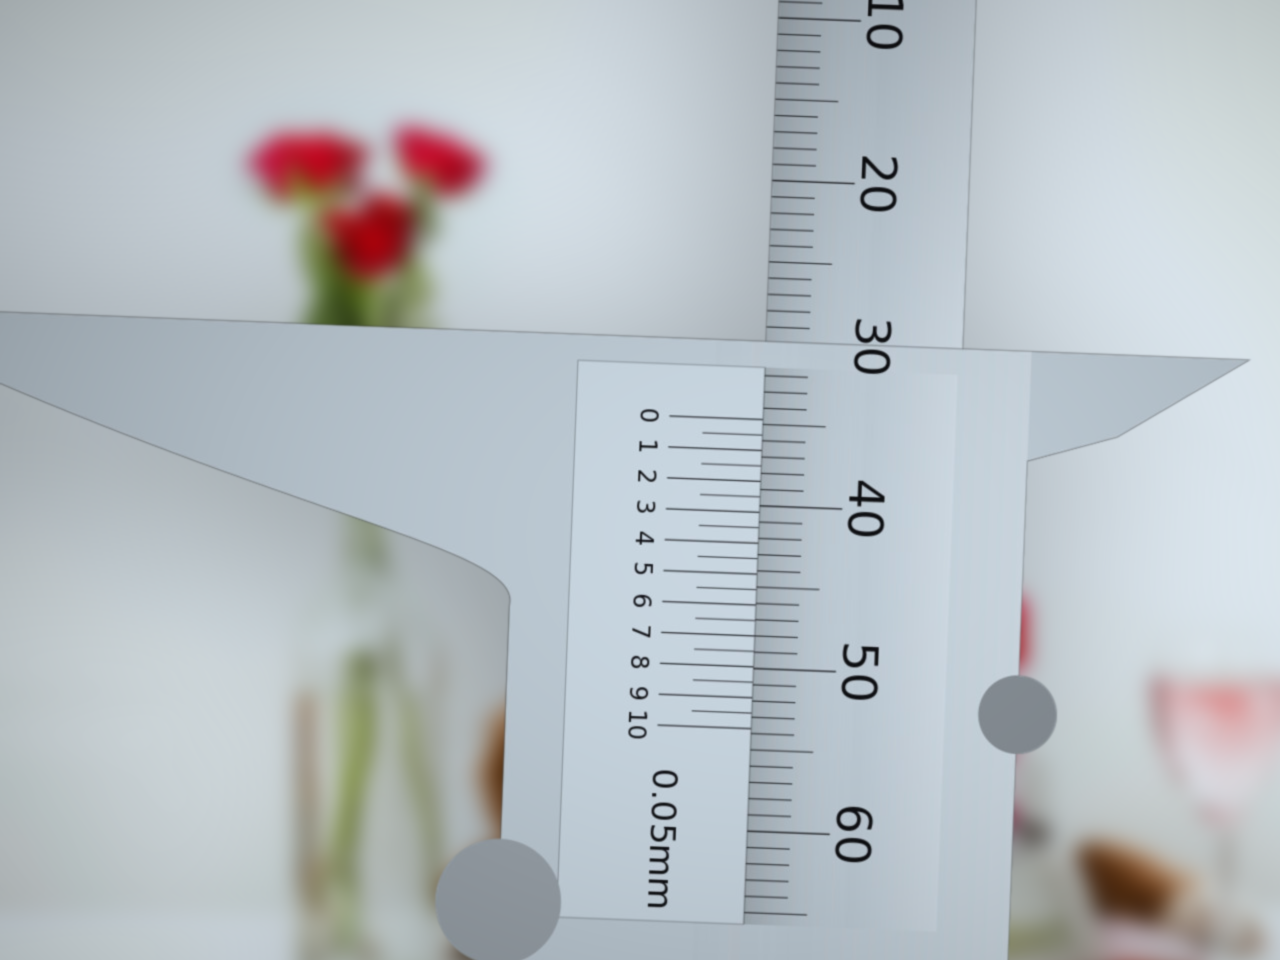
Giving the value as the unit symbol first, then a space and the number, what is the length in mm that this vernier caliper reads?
mm 34.7
